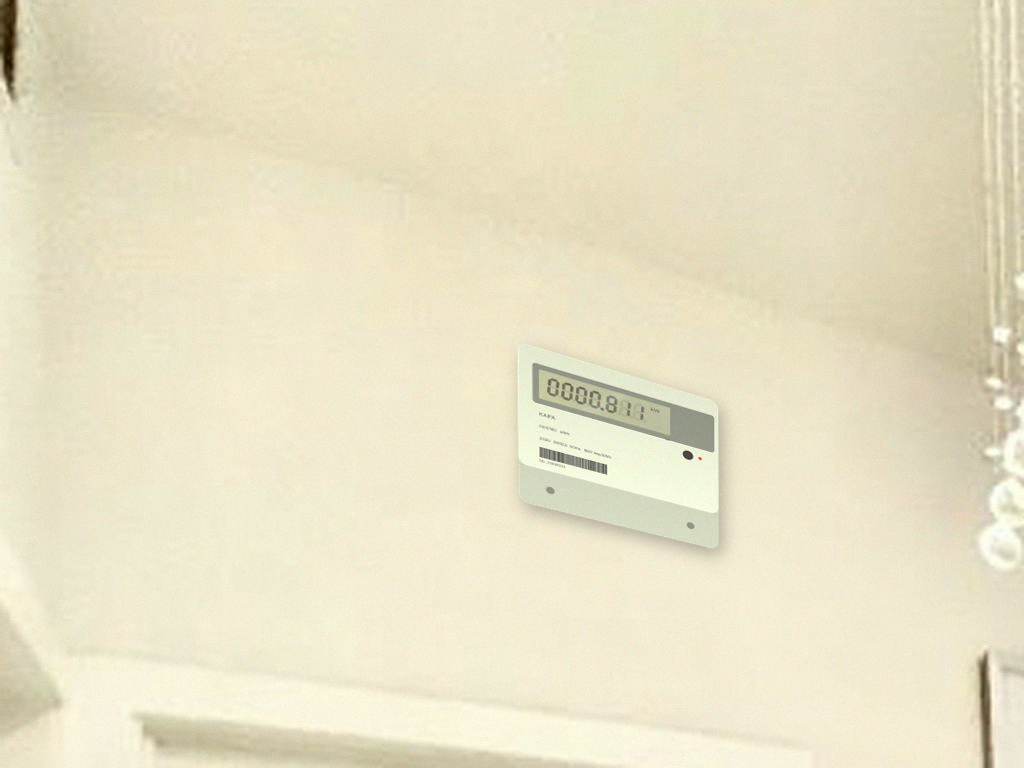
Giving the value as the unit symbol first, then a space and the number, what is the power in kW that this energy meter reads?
kW 0.811
